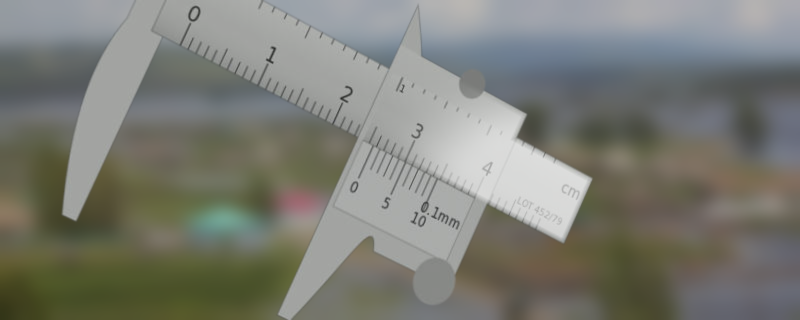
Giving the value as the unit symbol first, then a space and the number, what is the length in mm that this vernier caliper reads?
mm 25.6
